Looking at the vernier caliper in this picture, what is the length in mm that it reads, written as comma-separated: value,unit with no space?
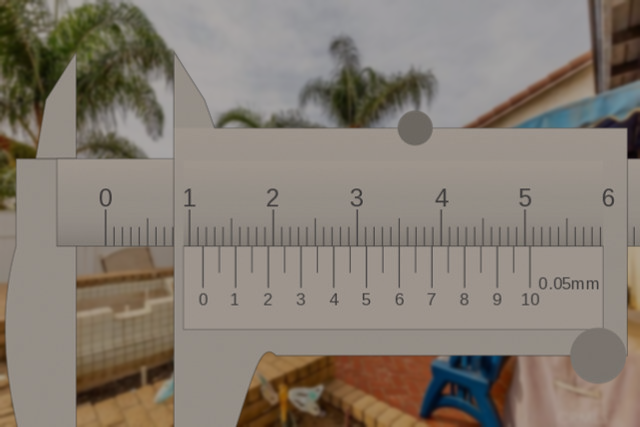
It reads 11.6,mm
